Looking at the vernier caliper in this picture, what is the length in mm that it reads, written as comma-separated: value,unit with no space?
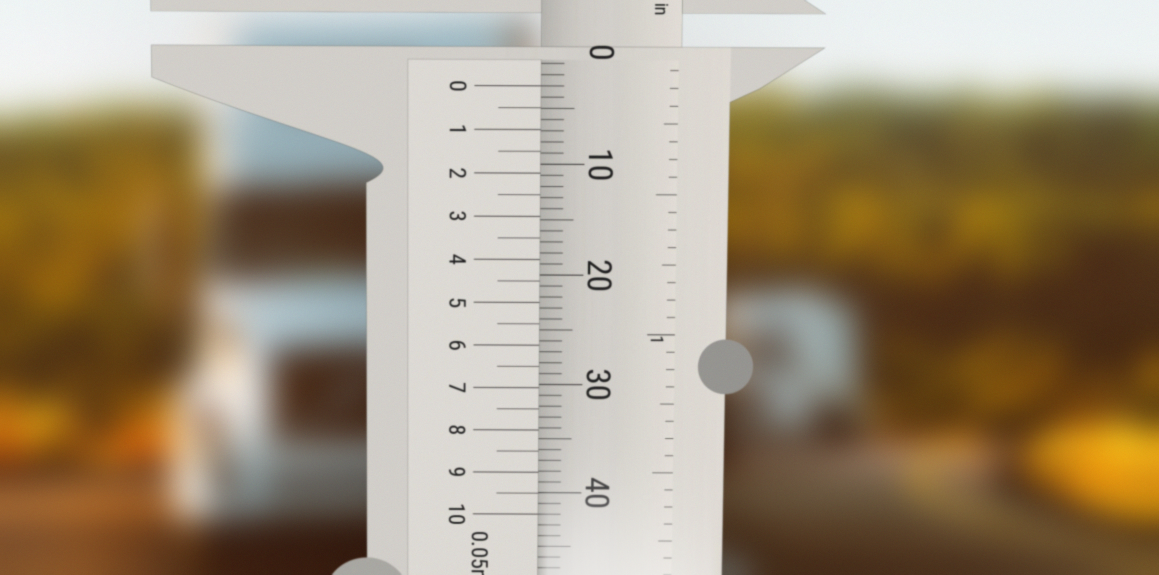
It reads 3.0,mm
